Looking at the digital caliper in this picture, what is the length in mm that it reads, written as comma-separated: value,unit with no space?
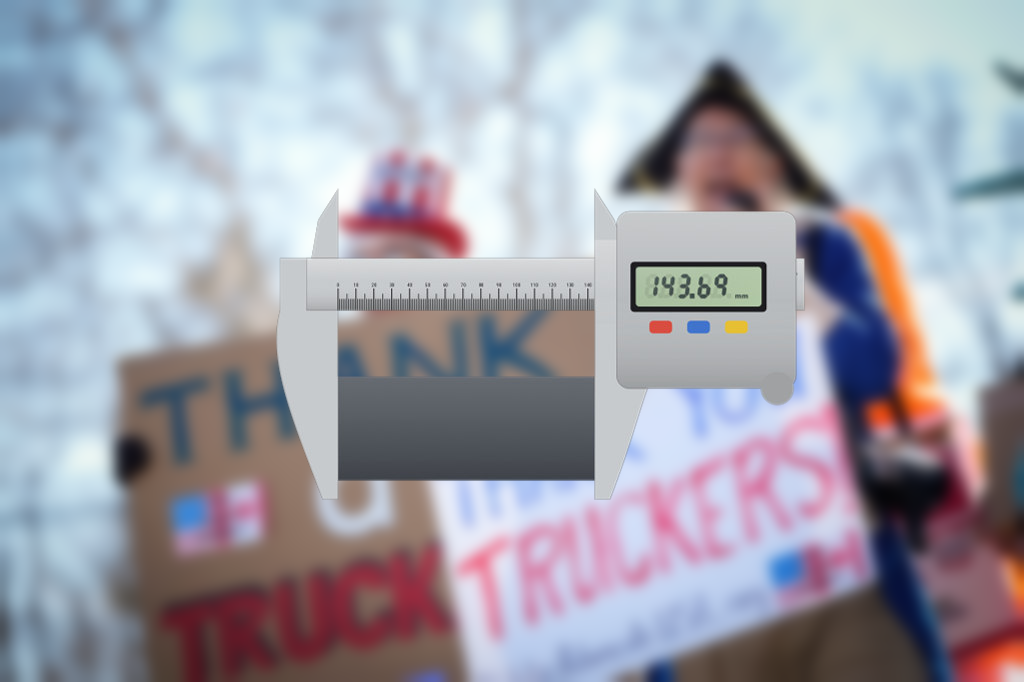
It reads 143.69,mm
